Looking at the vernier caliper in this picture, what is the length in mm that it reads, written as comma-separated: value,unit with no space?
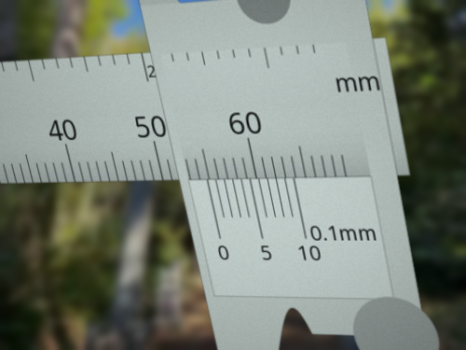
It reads 54.8,mm
